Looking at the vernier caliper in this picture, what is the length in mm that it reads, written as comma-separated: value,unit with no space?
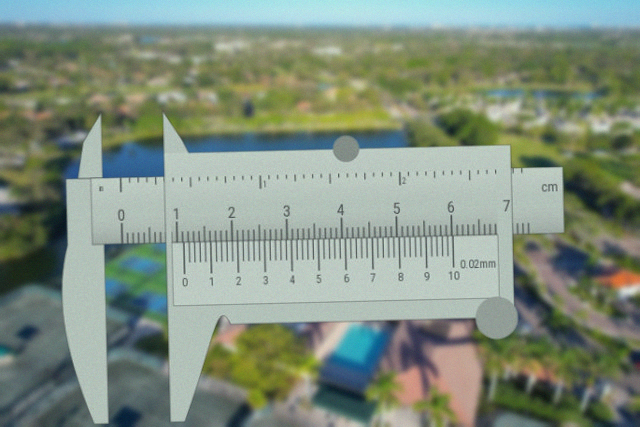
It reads 11.2,mm
